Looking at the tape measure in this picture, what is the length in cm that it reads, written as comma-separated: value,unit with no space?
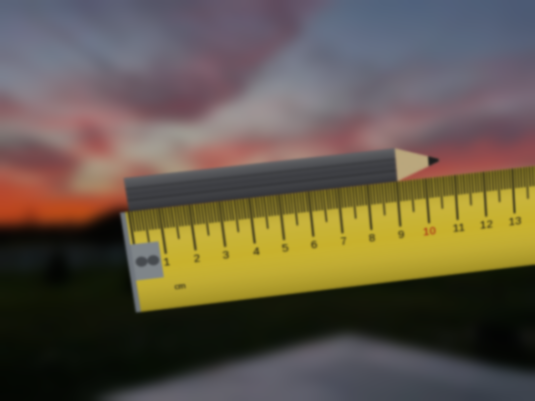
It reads 10.5,cm
